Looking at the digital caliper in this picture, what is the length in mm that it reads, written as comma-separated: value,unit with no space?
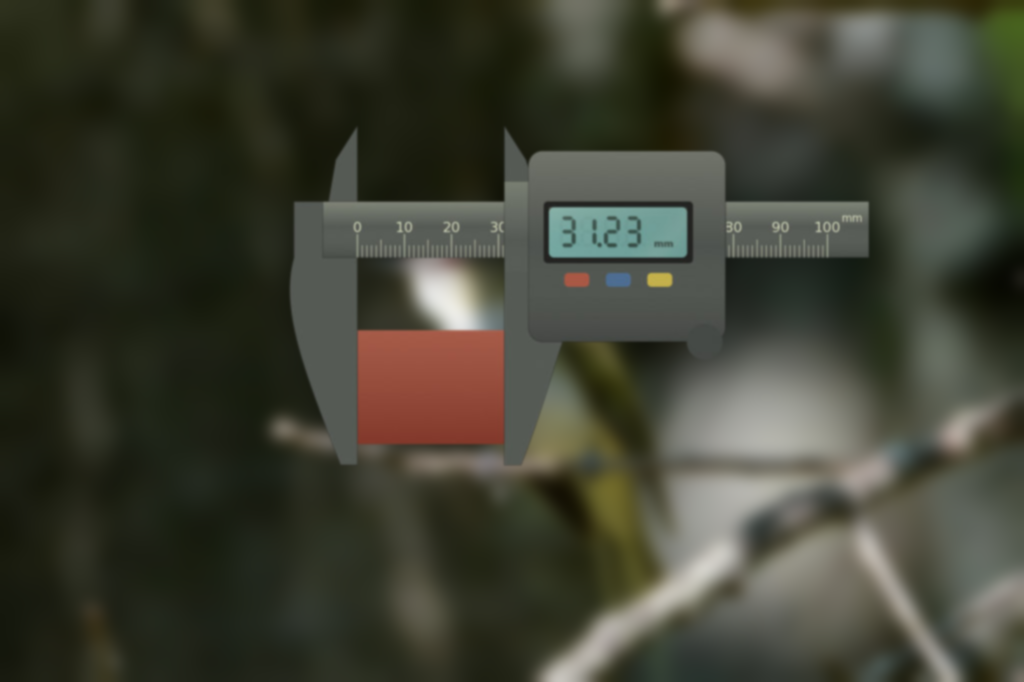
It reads 31.23,mm
